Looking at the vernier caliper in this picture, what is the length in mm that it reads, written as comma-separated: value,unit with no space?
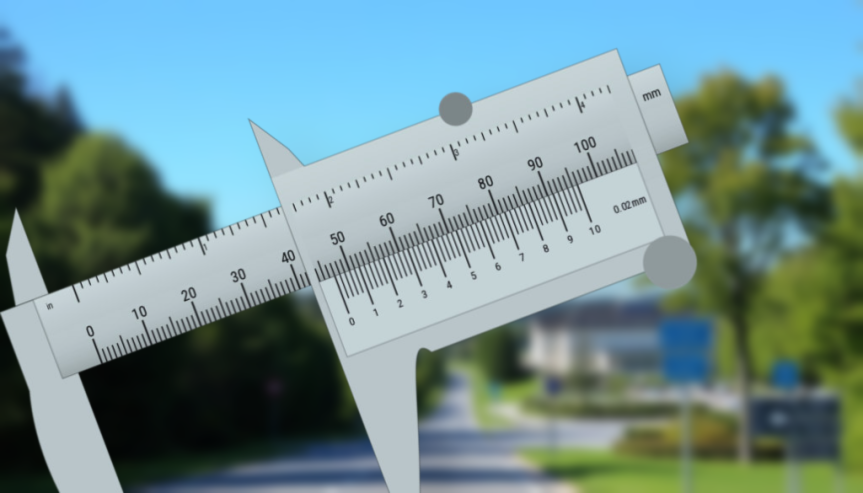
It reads 47.0,mm
